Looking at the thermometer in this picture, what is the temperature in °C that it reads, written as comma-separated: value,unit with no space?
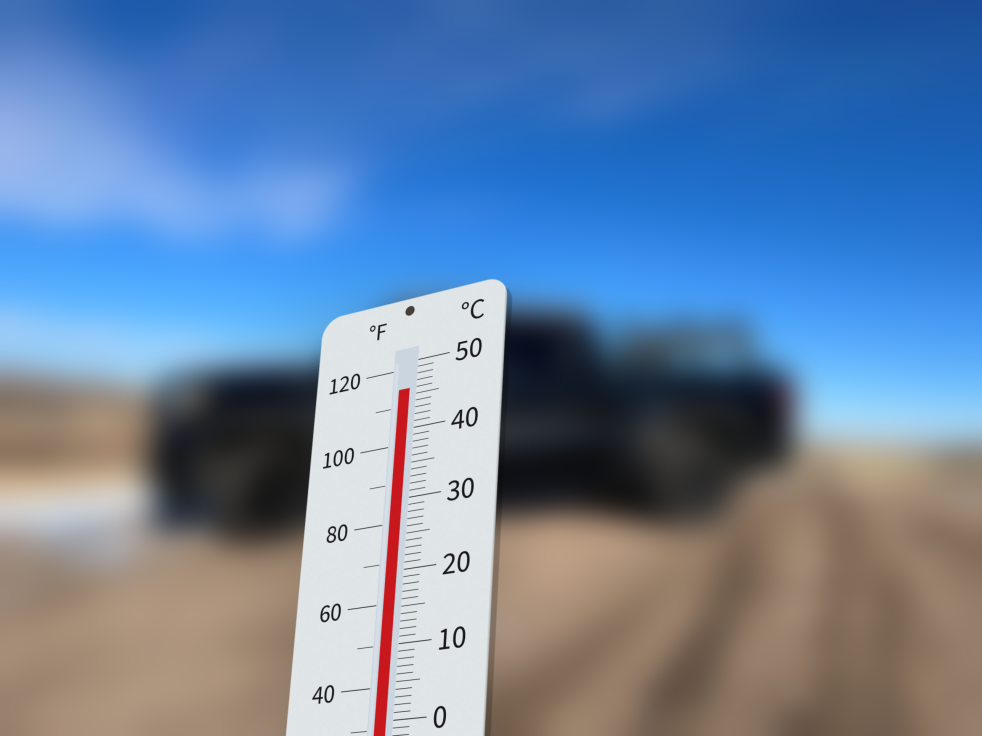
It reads 46,°C
